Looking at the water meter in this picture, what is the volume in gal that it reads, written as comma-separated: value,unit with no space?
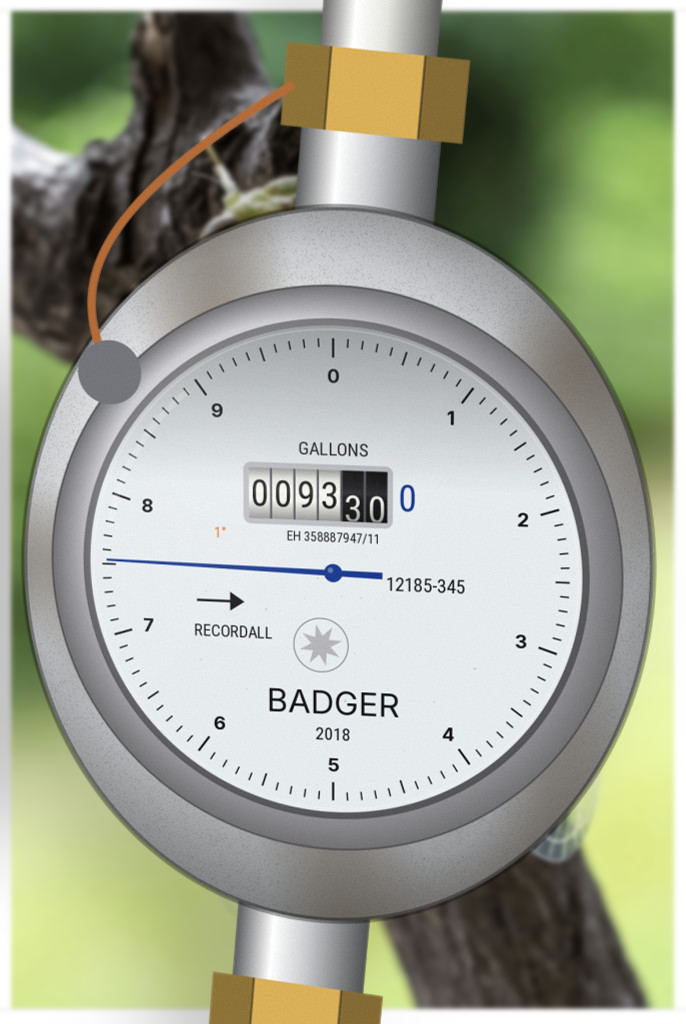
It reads 93297.5,gal
